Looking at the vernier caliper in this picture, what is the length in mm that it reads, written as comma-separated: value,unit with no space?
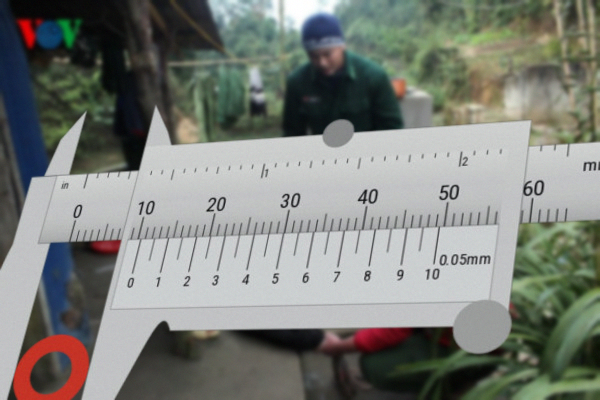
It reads 10.4,mm
